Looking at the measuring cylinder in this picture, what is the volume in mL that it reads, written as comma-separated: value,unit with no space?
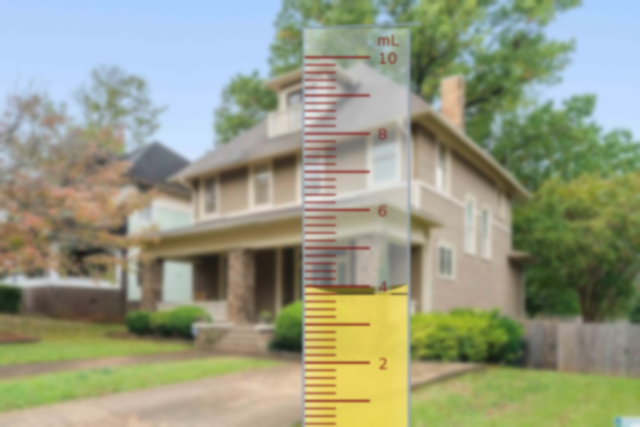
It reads 3.8,mL
